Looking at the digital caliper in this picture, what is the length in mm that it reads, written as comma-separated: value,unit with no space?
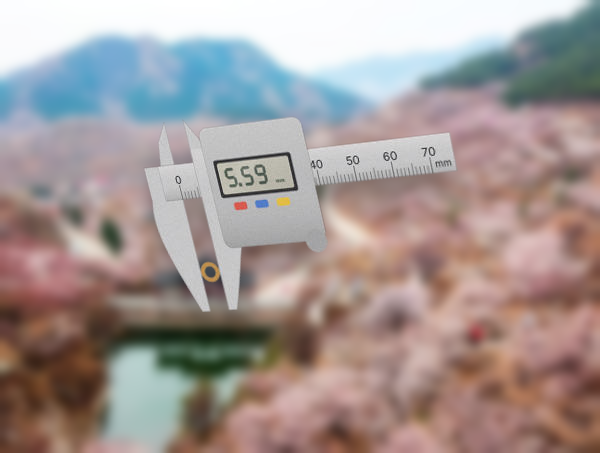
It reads 5.59,mm
